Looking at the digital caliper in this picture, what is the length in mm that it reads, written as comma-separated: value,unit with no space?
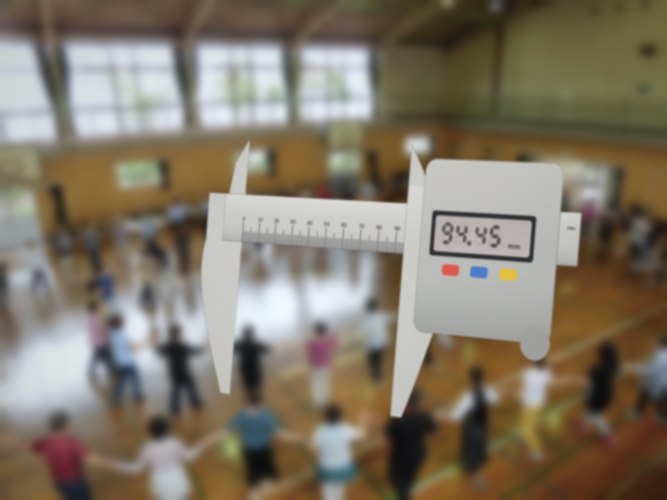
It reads 94.45,mm
